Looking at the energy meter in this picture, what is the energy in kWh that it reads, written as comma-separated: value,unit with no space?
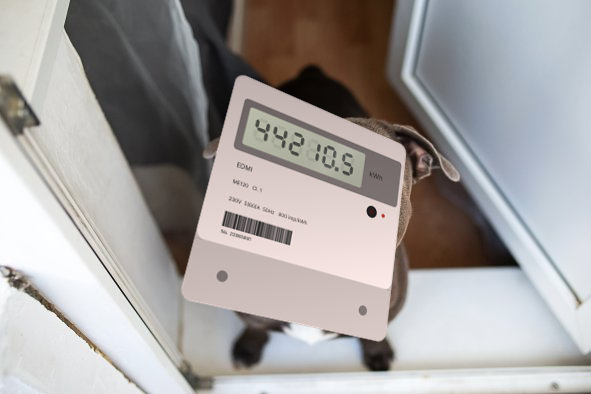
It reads 44210.5,kWh
